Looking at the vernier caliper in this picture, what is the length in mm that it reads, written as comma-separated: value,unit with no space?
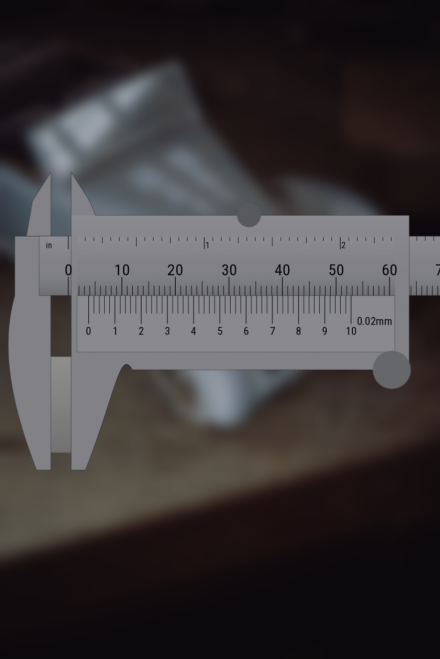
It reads 3.8,mm
